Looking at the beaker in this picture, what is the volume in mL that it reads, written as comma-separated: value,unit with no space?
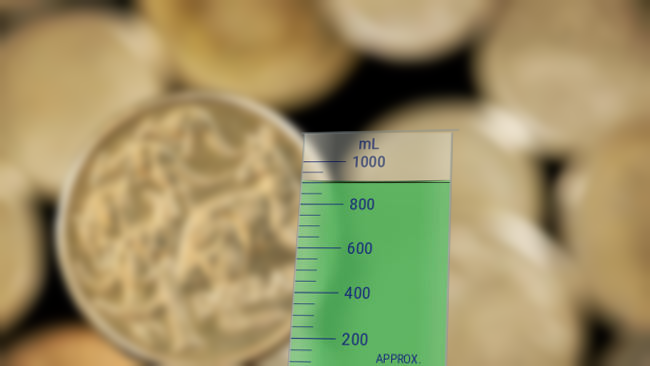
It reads 900,mL
